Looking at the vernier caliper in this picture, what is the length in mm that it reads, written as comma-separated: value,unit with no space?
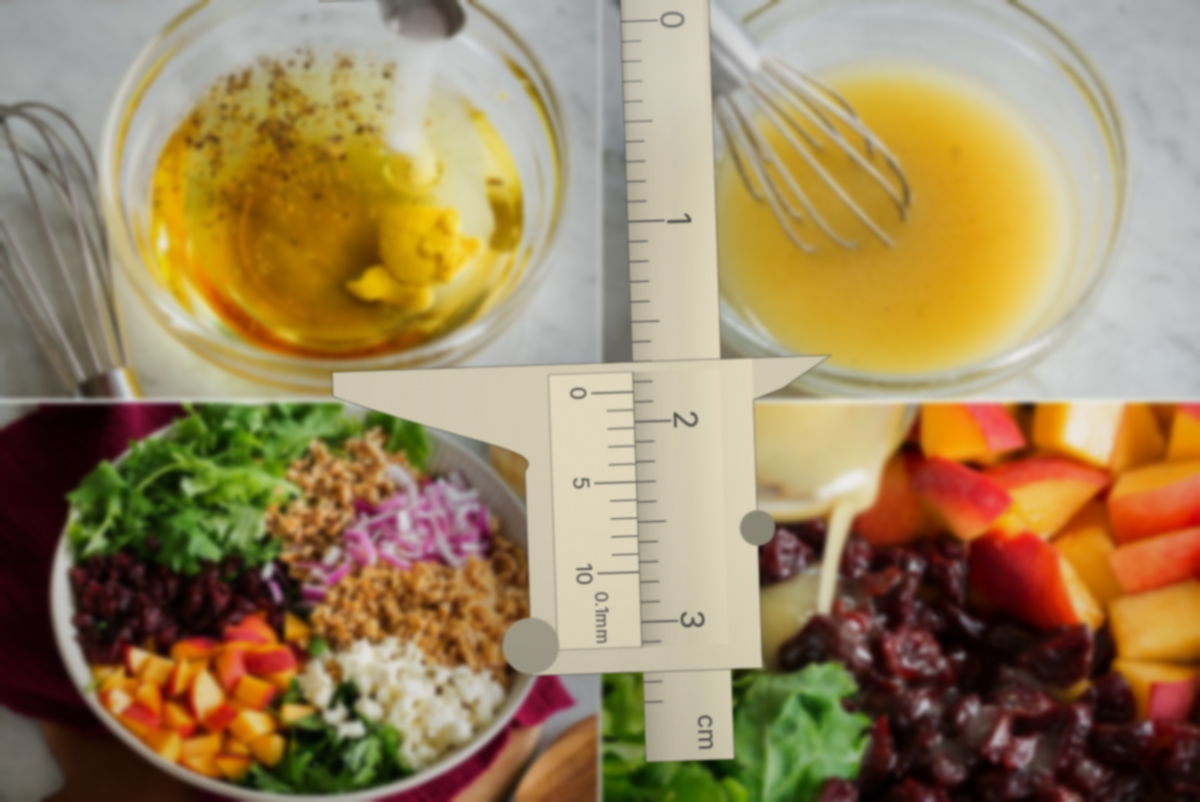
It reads 18.5,mm
